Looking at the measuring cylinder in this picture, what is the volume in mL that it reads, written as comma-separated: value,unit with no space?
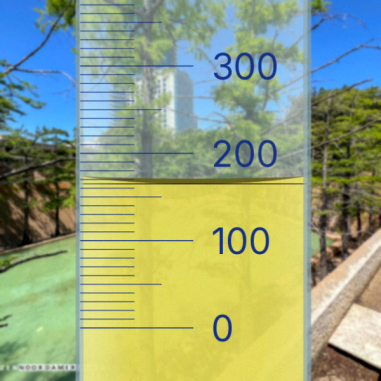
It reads 165,mL
